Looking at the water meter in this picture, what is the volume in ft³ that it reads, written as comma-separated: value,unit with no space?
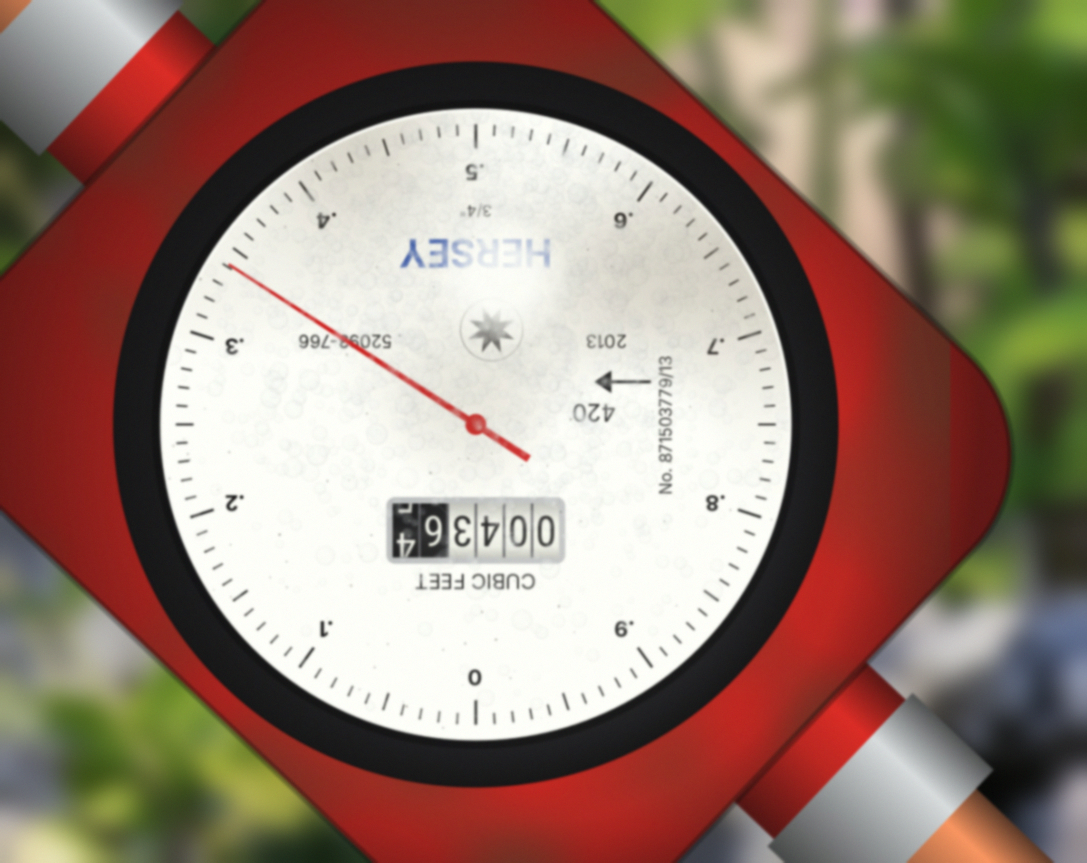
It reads 4364.34,ft³
